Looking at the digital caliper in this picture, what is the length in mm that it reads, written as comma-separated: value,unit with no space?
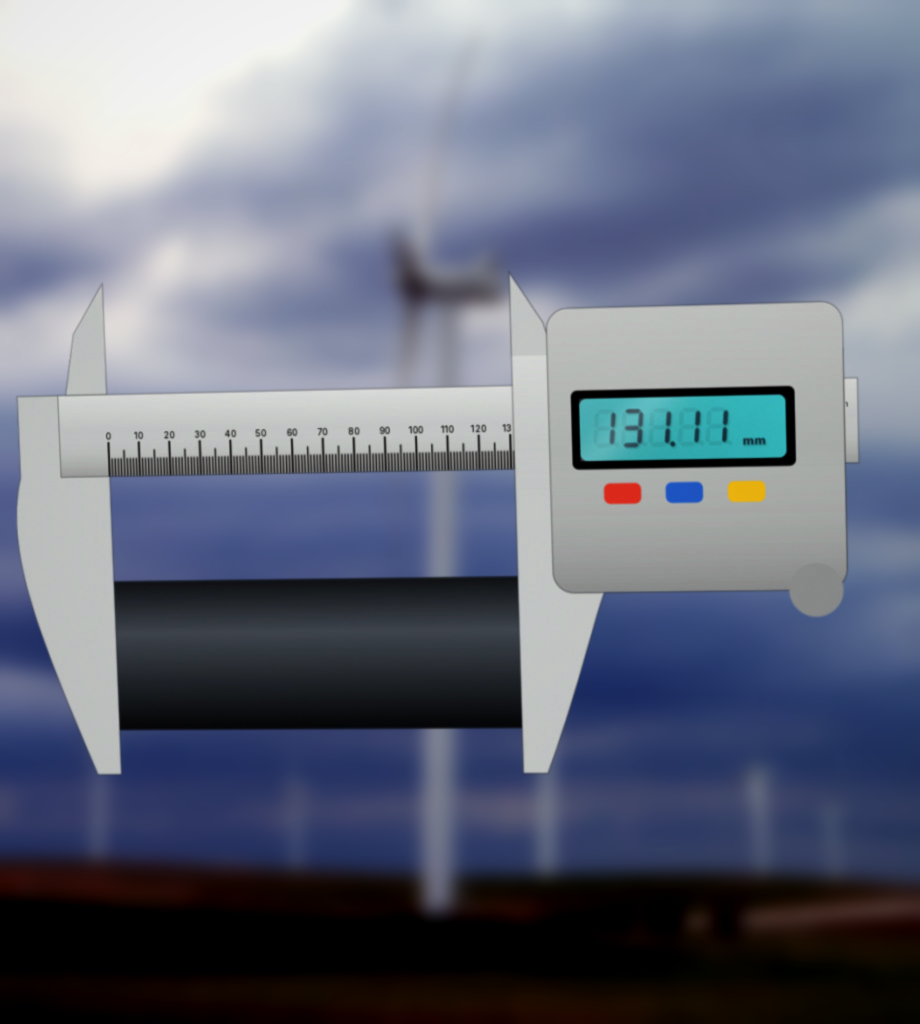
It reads 131.11,mm
